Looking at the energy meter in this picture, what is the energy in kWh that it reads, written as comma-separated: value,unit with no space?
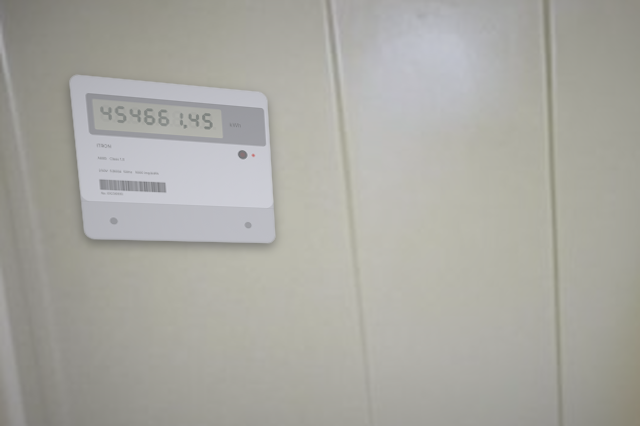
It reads 454661.45,kWh
